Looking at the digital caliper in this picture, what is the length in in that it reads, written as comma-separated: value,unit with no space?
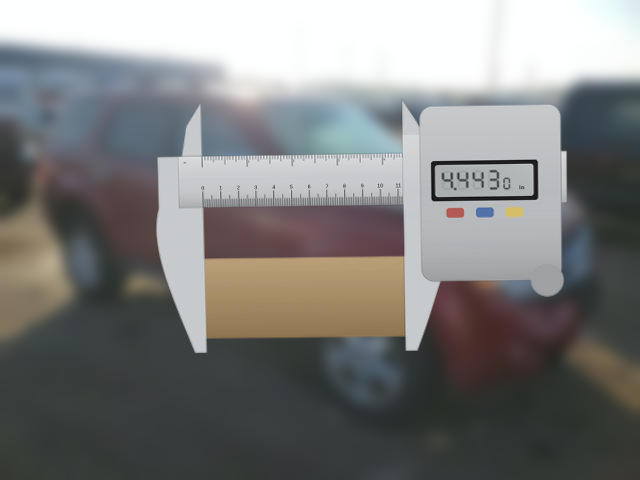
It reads 4.4430,in
